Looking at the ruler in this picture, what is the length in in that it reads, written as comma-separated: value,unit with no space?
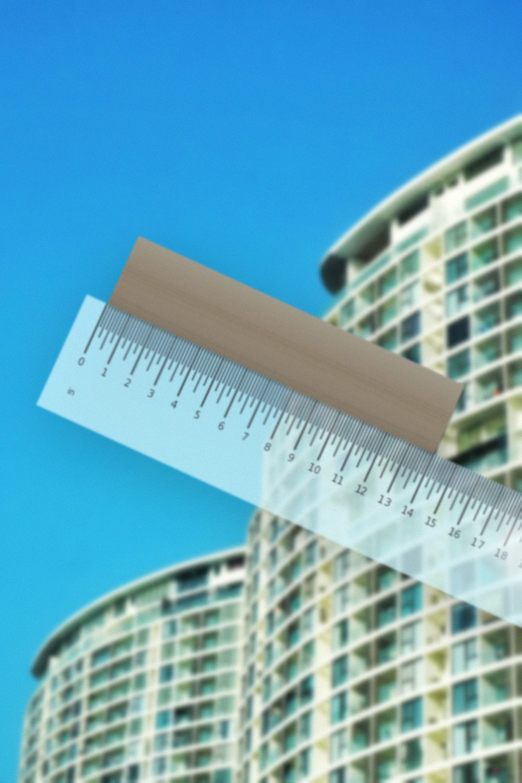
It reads 14,in
